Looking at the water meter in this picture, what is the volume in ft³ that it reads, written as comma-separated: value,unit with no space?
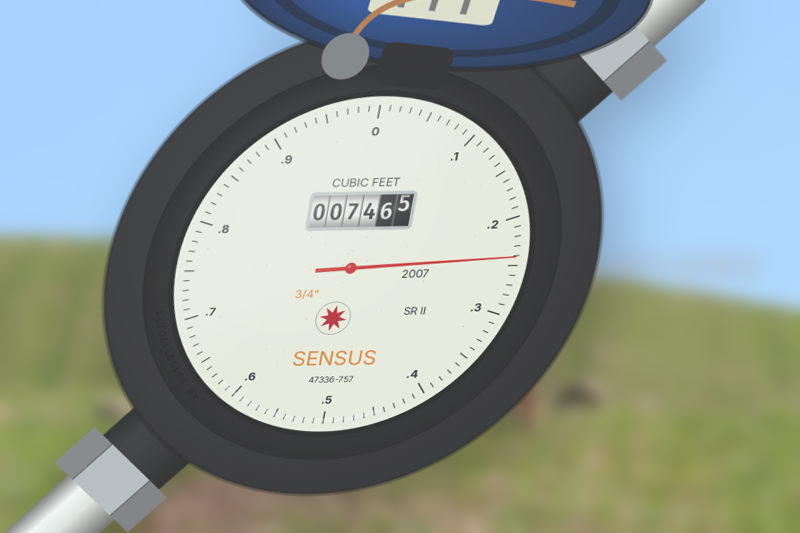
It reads 7465.24,ft³
